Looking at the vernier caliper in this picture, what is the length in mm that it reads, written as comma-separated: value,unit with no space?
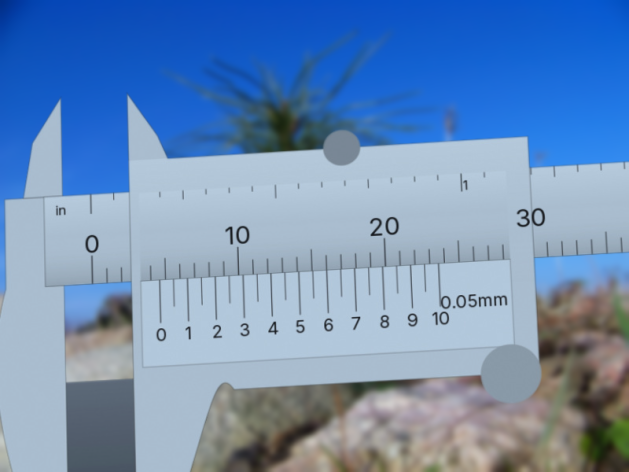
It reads 4.6,mm
